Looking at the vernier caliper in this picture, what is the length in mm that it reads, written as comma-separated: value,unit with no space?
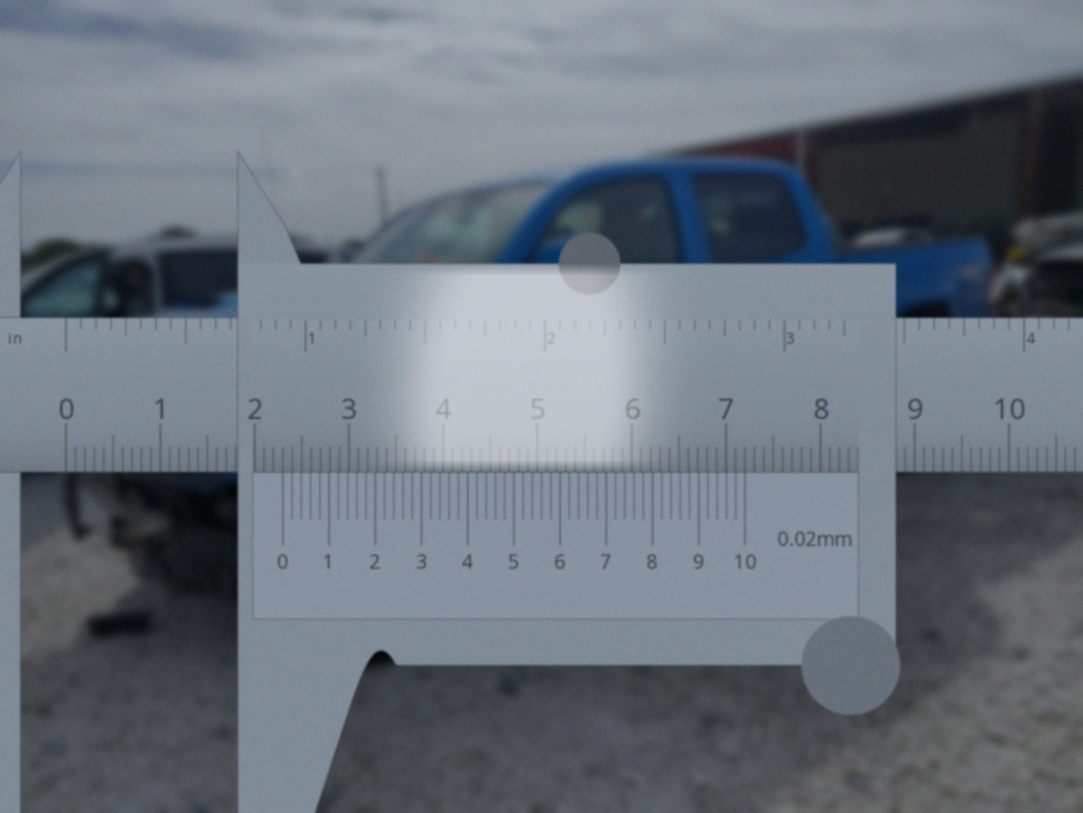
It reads 23.0,mm
